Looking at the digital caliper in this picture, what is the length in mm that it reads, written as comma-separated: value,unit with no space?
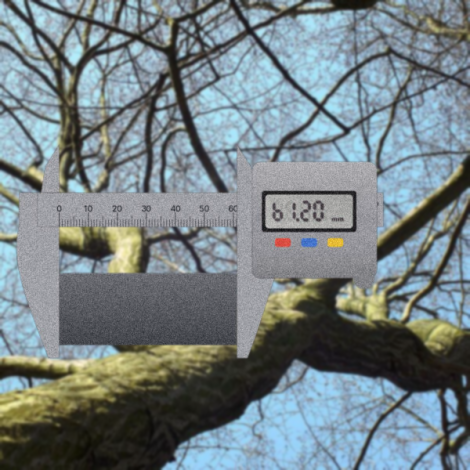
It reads 61.20,mm
